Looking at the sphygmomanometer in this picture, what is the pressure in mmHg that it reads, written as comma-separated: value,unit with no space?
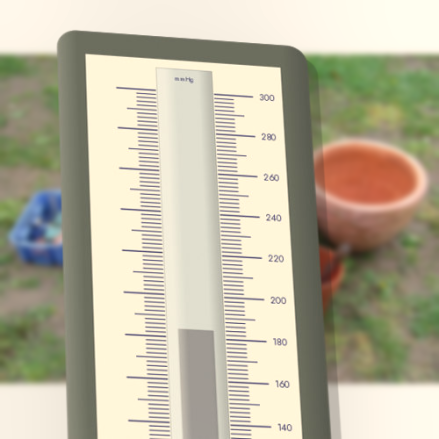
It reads 184,mmHg
